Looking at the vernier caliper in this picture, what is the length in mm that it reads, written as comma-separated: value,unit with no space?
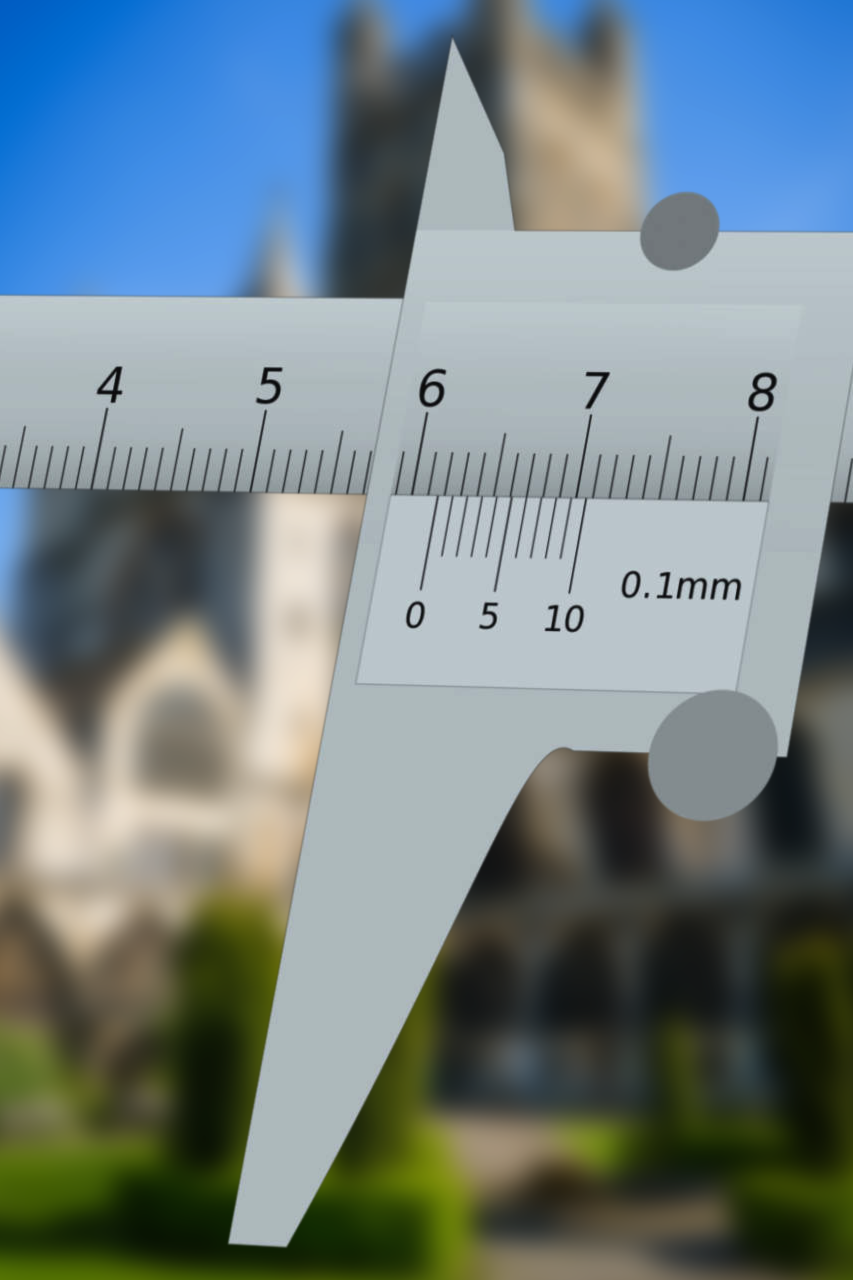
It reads 61.6,mm
